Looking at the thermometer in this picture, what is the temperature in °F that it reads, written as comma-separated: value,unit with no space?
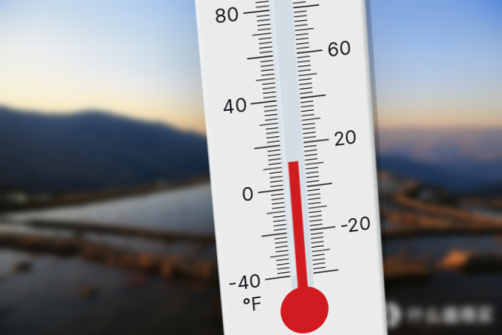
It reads 12,°F
